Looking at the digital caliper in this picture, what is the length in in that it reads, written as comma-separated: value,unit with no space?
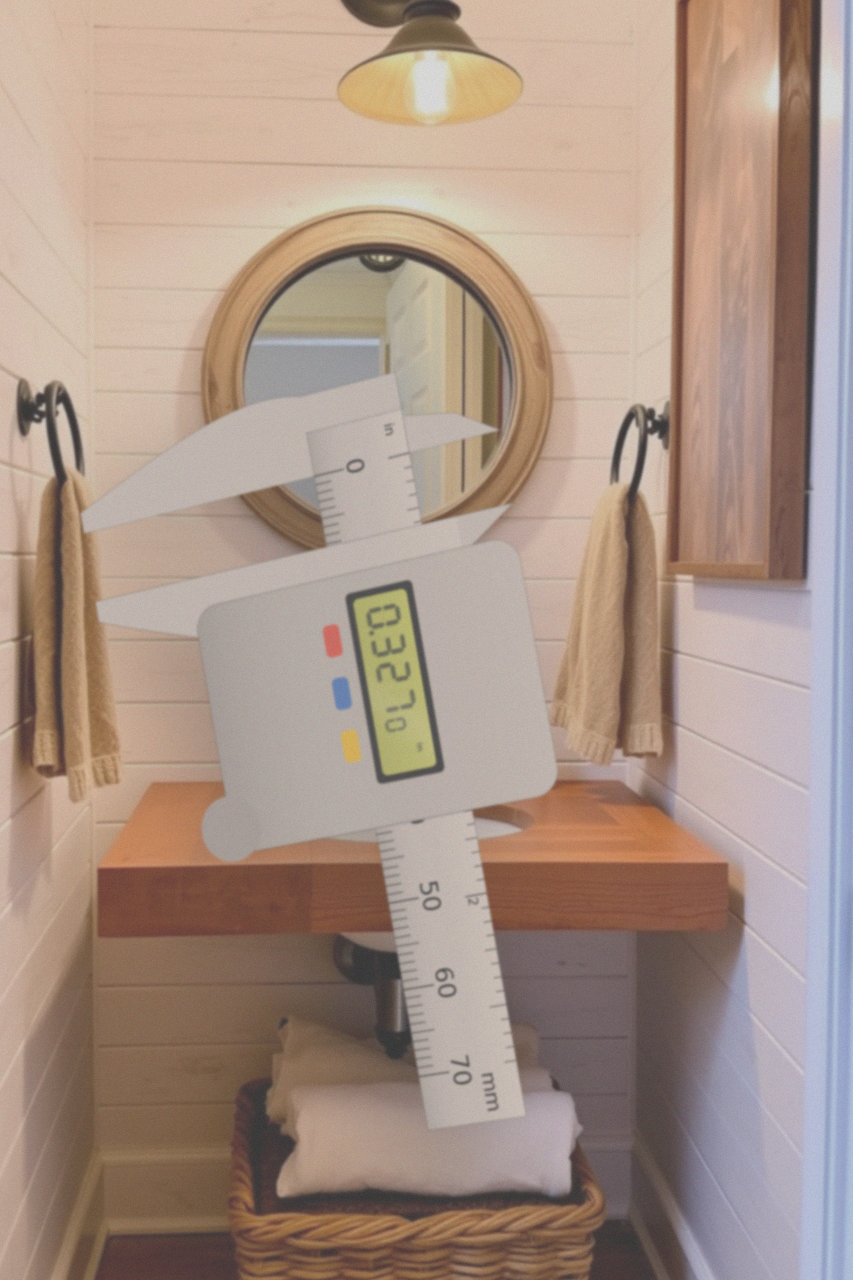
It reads 0.3270,in
